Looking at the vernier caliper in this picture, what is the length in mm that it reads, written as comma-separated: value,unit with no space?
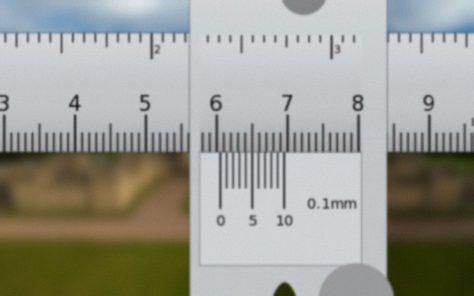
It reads 60.5,mm
